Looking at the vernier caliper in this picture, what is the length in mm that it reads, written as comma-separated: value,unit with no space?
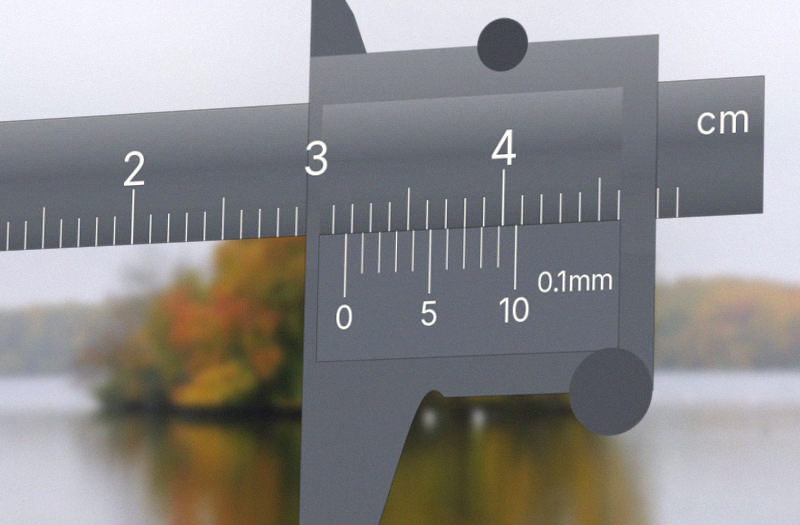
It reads 31.7,mm
